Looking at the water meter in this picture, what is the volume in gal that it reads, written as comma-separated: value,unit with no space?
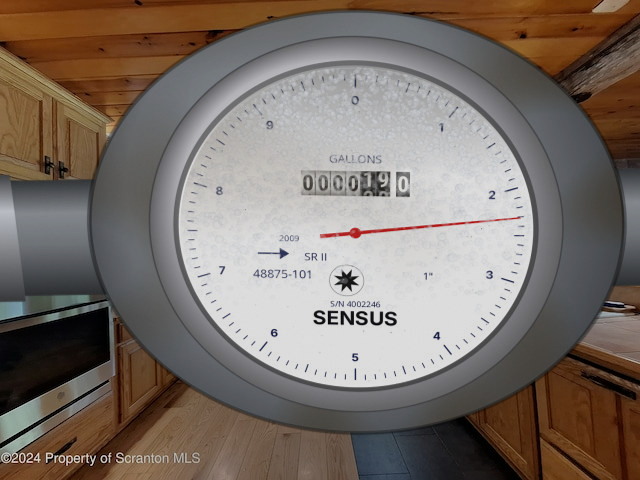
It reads 192.3,gal
